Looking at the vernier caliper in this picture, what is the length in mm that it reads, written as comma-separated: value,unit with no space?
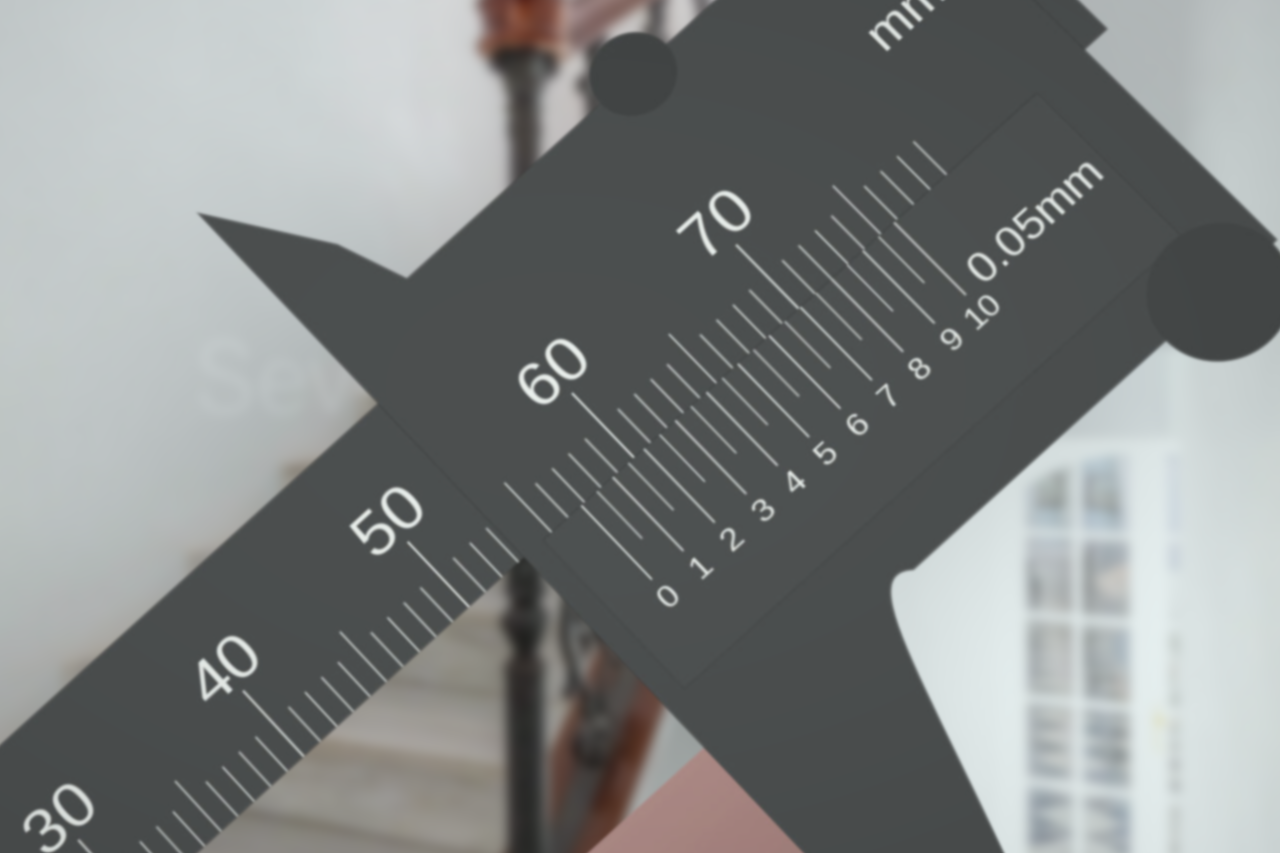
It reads 56.8,mm
